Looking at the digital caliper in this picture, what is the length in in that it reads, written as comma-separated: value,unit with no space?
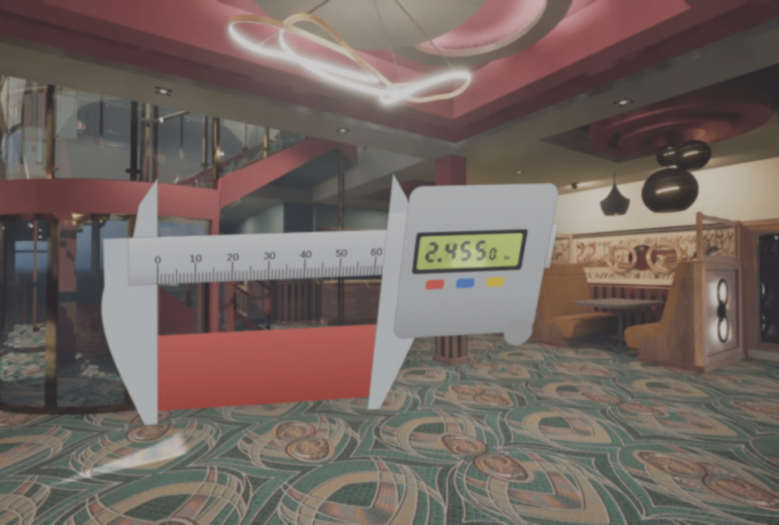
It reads 2.4550,in
